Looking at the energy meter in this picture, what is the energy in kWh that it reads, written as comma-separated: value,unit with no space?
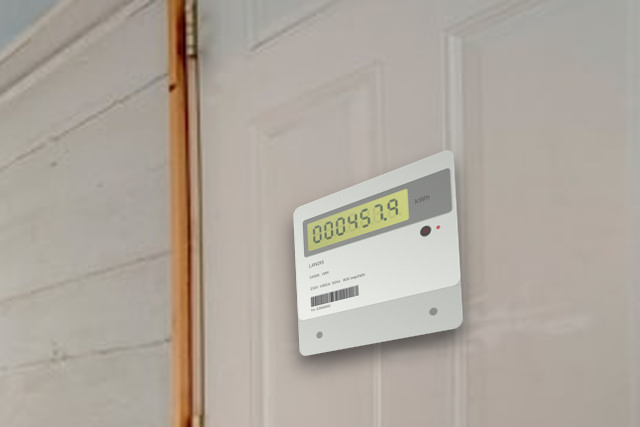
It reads 457.9,kWh
